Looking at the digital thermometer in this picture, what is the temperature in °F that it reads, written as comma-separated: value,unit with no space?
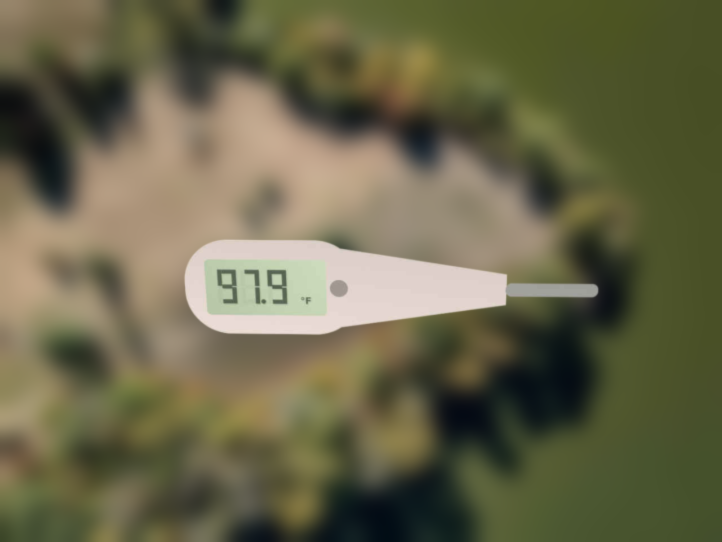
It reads 97.9,°F
